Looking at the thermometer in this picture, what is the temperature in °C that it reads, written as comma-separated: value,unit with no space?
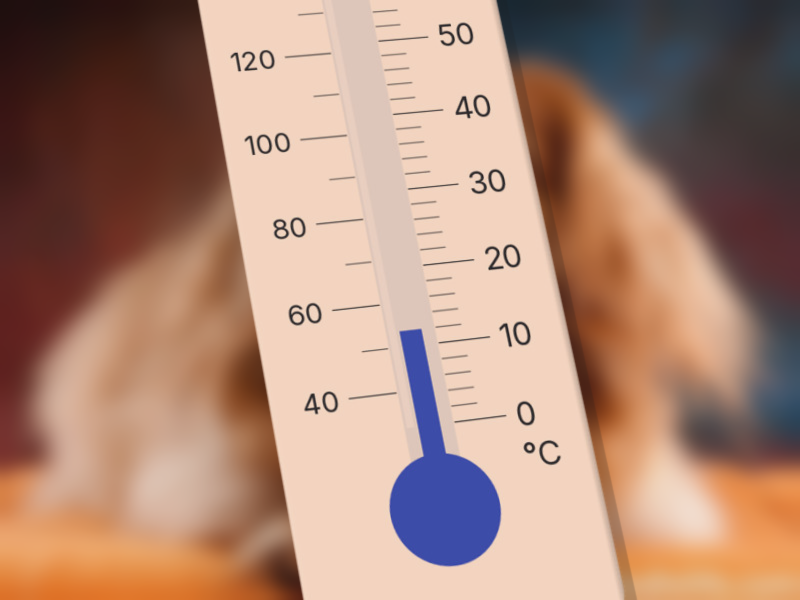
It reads 12,°C
